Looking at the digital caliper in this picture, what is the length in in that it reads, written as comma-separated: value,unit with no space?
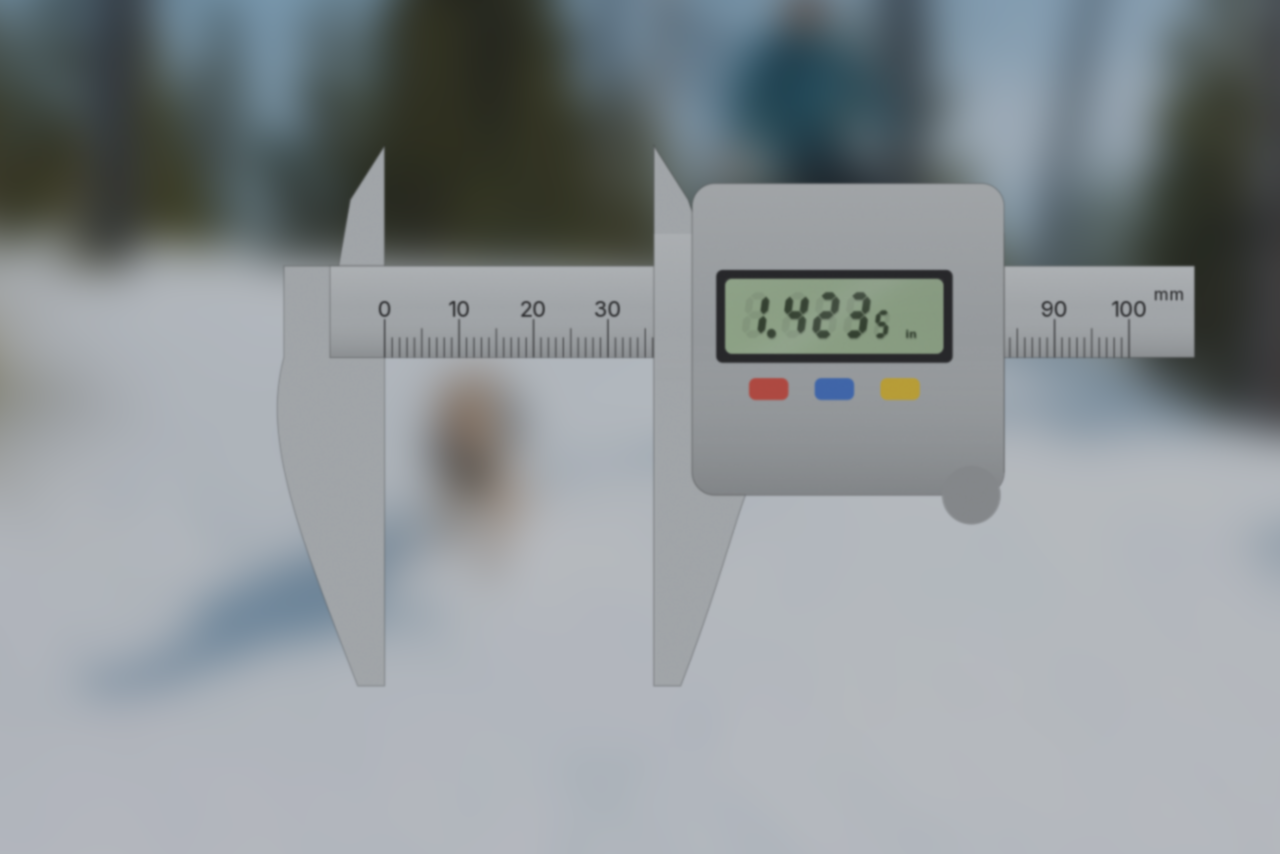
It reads 1.4235,in
